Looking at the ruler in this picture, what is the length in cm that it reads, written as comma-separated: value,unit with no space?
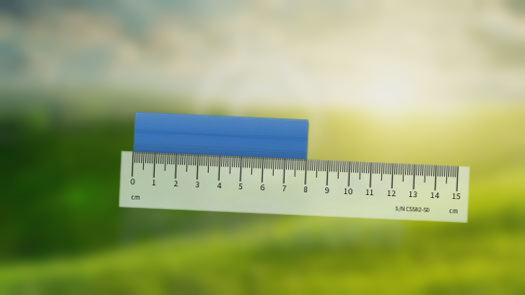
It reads 8,cm
